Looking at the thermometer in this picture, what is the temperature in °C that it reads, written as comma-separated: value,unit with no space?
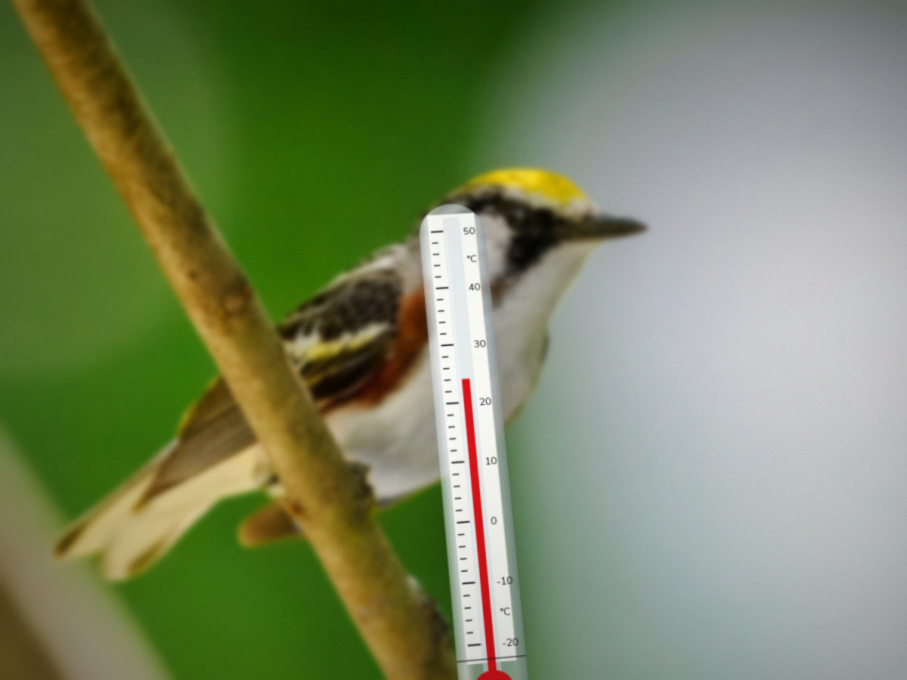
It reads 24,°C
